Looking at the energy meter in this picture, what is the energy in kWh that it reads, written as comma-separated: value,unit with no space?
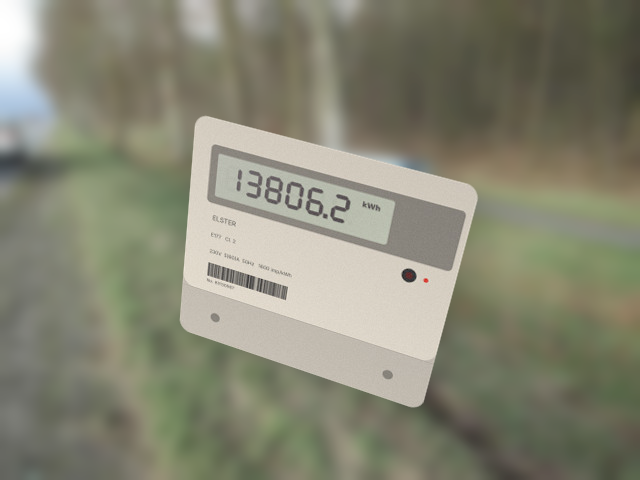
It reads 13806.2,kWh
